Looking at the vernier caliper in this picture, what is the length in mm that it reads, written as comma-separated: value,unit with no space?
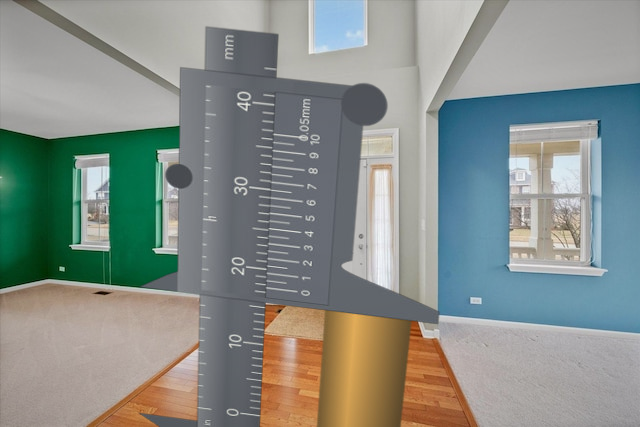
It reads 17.6,mm
